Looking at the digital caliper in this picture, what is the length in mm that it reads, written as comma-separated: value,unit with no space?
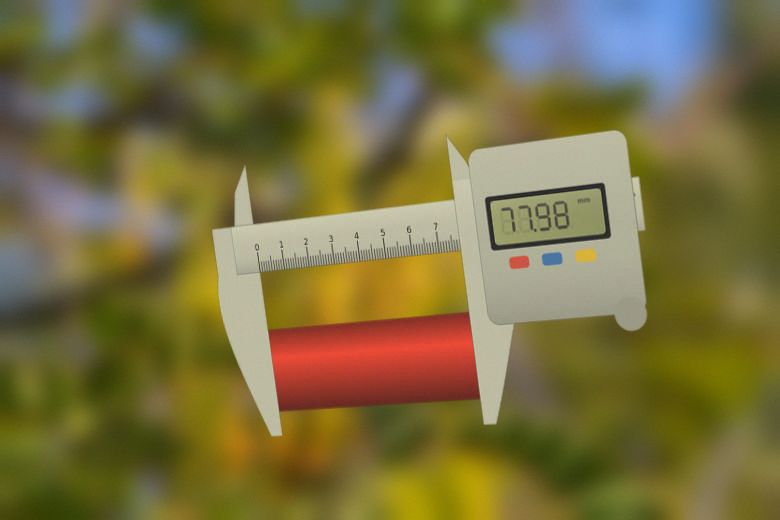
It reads 77.98,mm
